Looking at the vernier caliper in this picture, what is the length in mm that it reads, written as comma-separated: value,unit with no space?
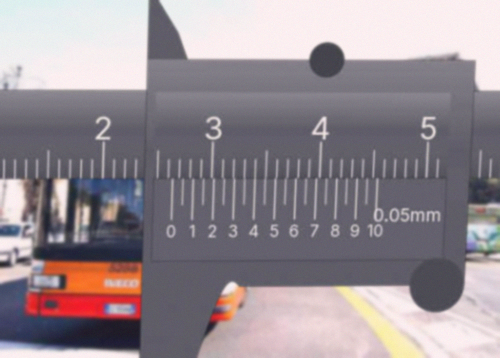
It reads 26.4,mm
